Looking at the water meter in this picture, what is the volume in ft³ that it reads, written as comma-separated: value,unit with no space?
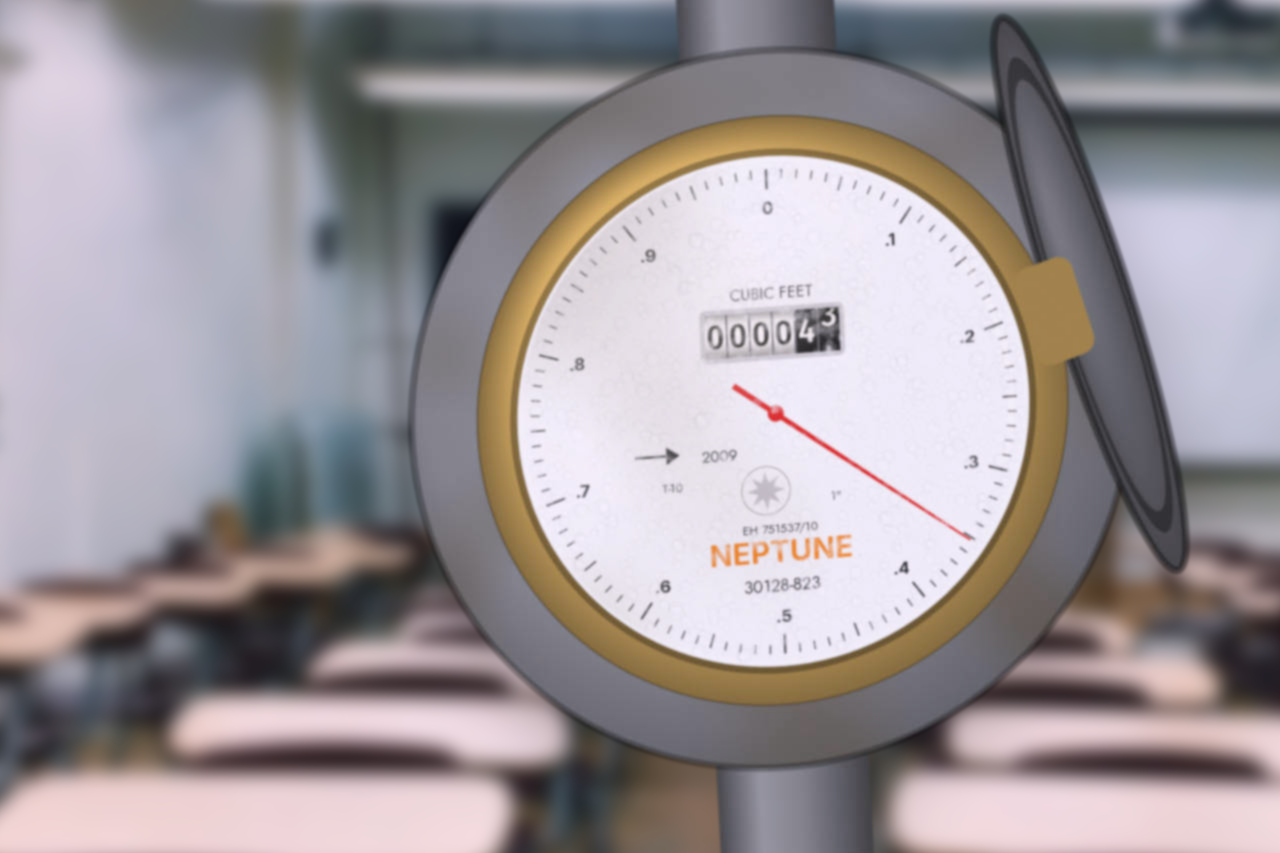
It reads 43.35,ft³
